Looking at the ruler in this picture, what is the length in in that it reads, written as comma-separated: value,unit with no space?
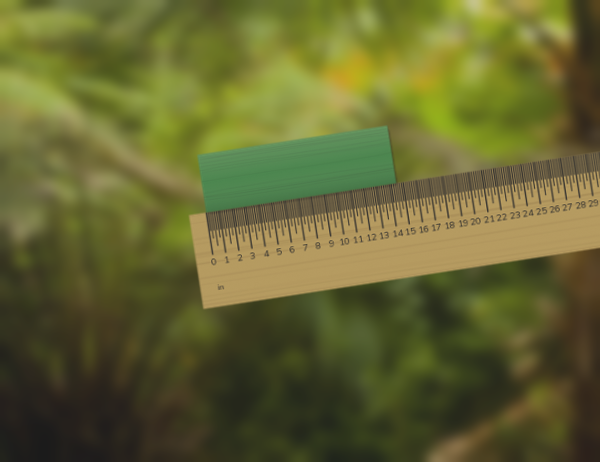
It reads 14.5,in
